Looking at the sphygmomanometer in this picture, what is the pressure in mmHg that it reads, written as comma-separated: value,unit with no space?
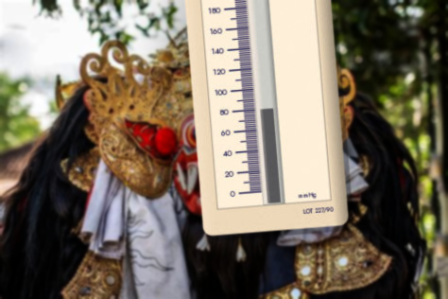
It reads 80,mmHg
